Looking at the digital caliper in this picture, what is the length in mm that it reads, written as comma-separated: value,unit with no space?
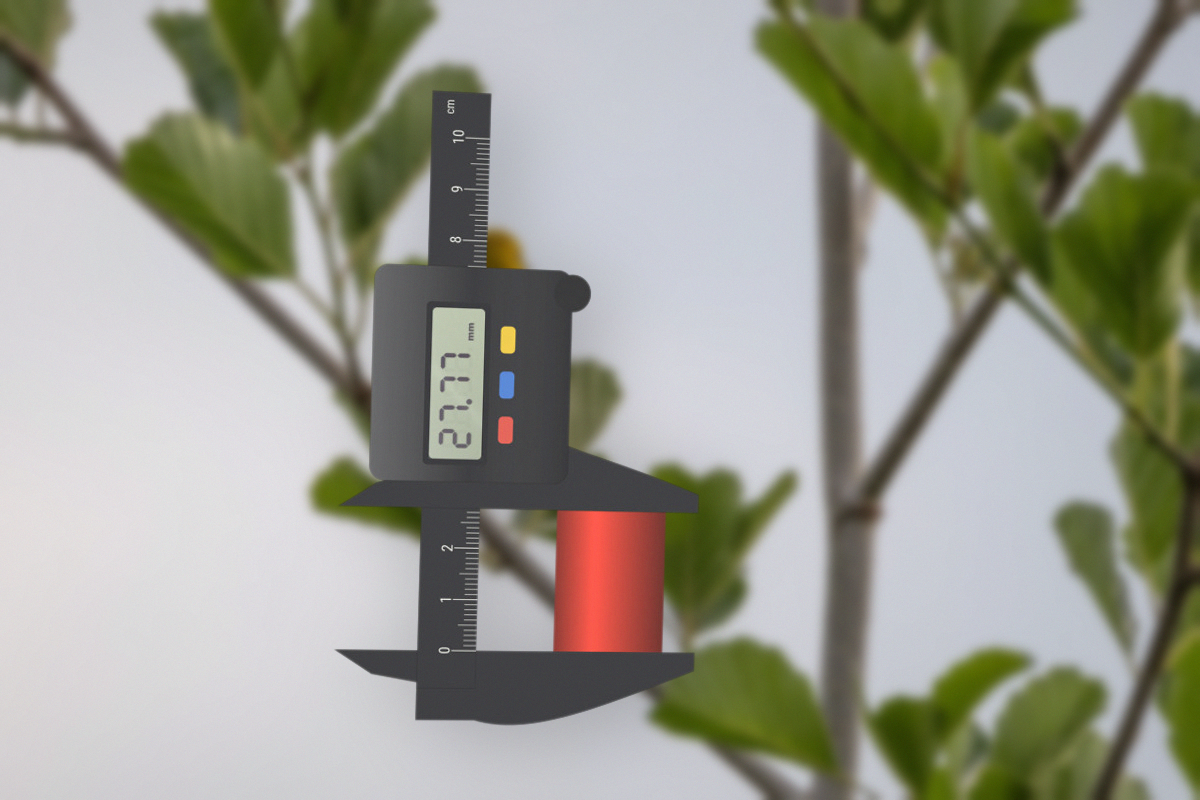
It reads 27.77,mm
